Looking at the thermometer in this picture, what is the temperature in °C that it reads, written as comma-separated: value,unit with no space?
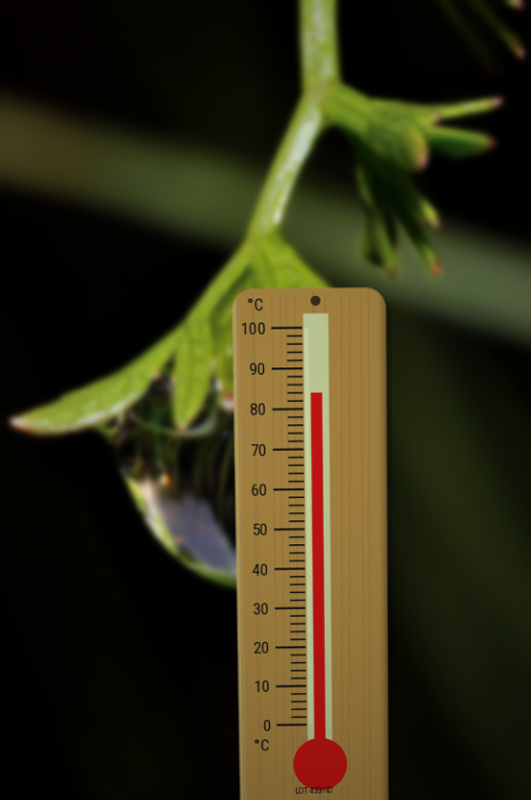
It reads 84,°C
